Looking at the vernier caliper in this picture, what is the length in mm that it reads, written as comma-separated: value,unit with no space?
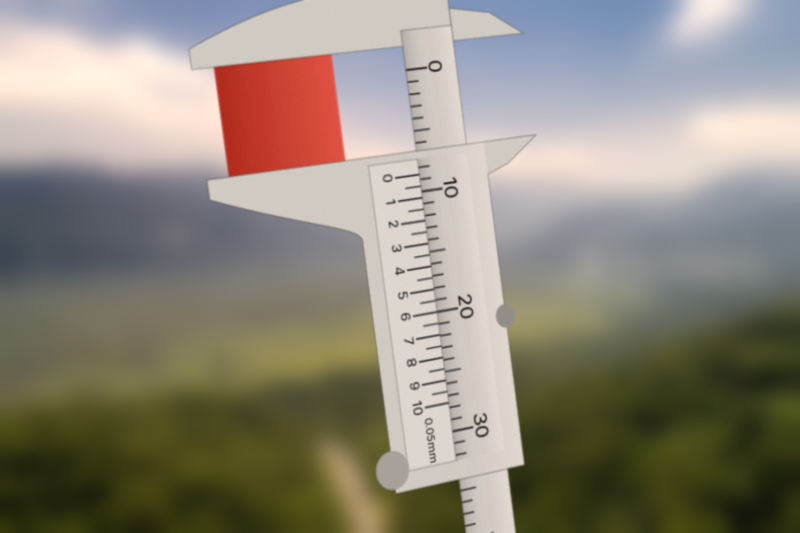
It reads 8.6,mm
